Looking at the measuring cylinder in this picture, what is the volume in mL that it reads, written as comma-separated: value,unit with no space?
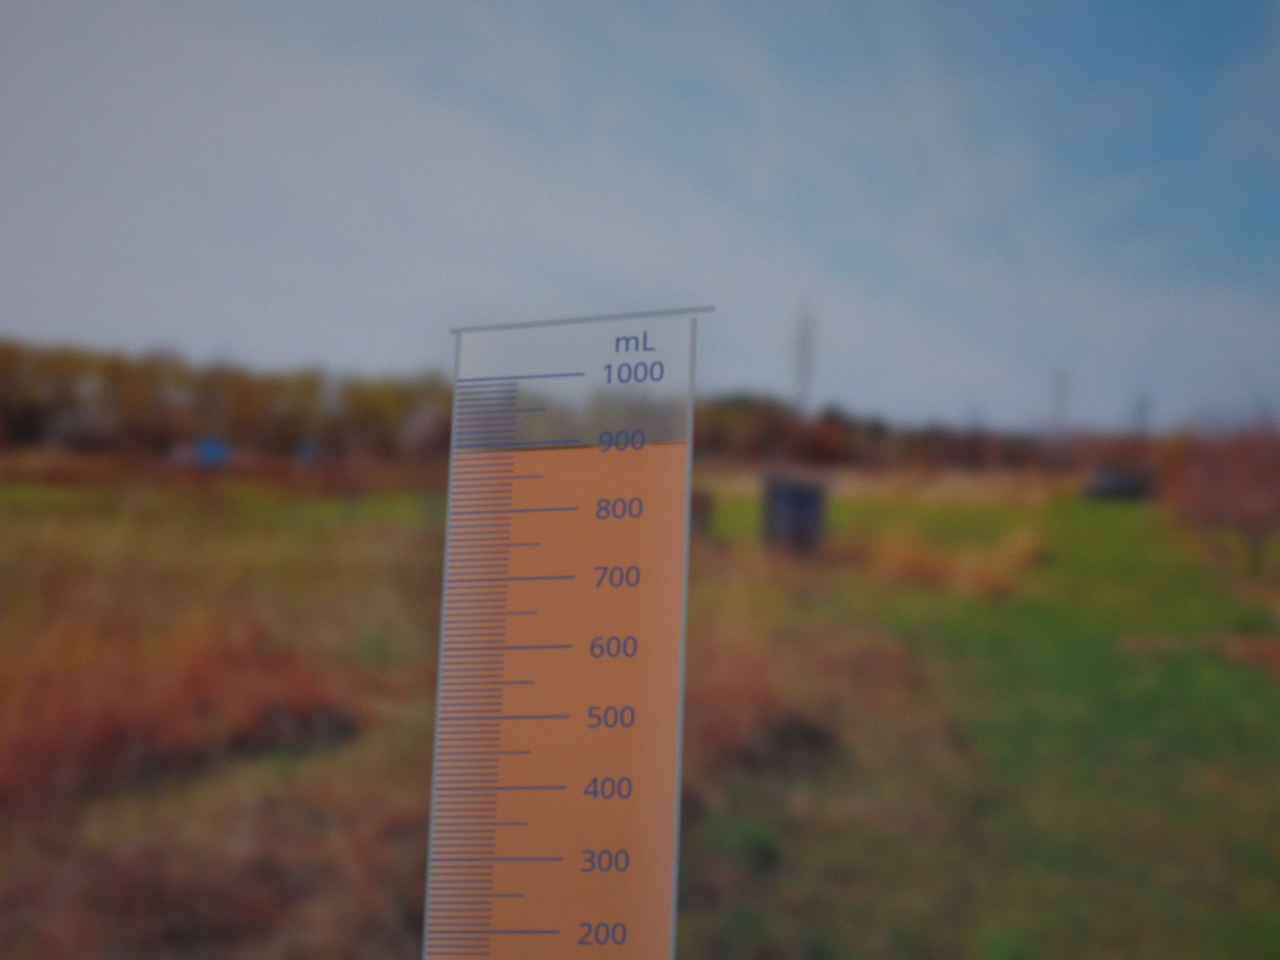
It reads 890,mL
